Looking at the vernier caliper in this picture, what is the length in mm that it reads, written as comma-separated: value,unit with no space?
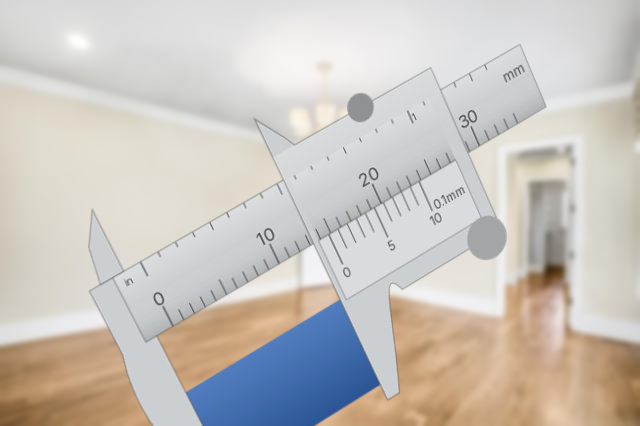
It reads 14.8,mm
